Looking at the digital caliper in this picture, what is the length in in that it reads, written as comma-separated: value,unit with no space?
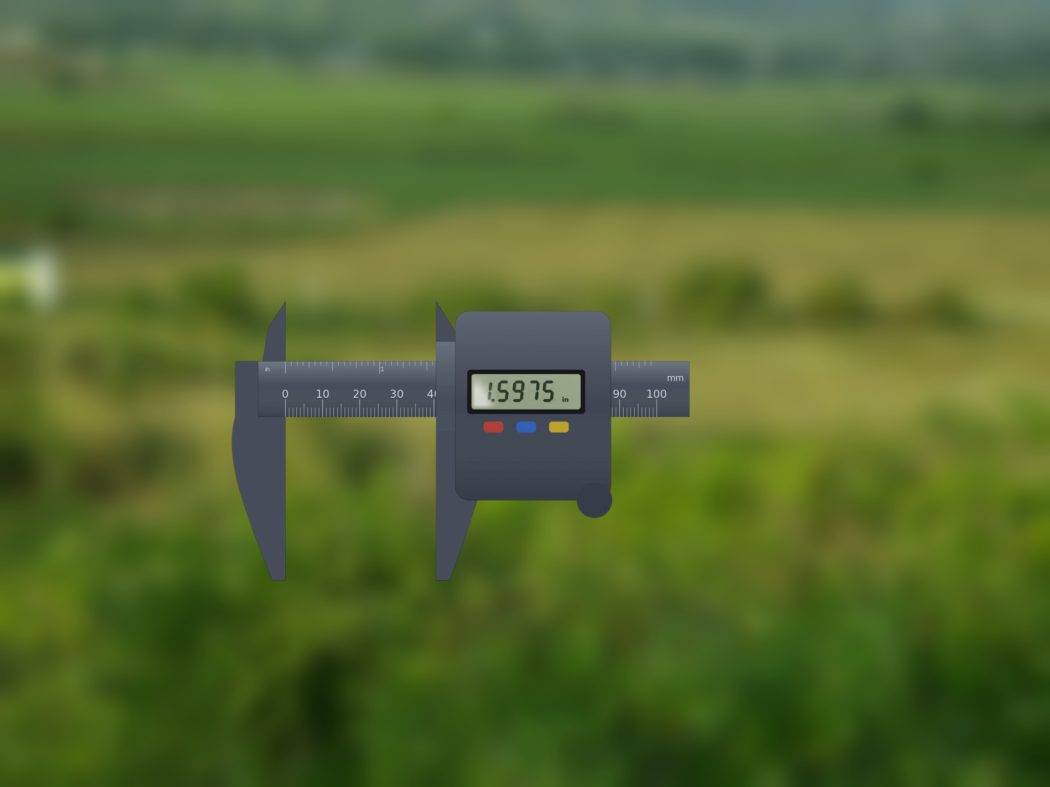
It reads 1.5975,in
